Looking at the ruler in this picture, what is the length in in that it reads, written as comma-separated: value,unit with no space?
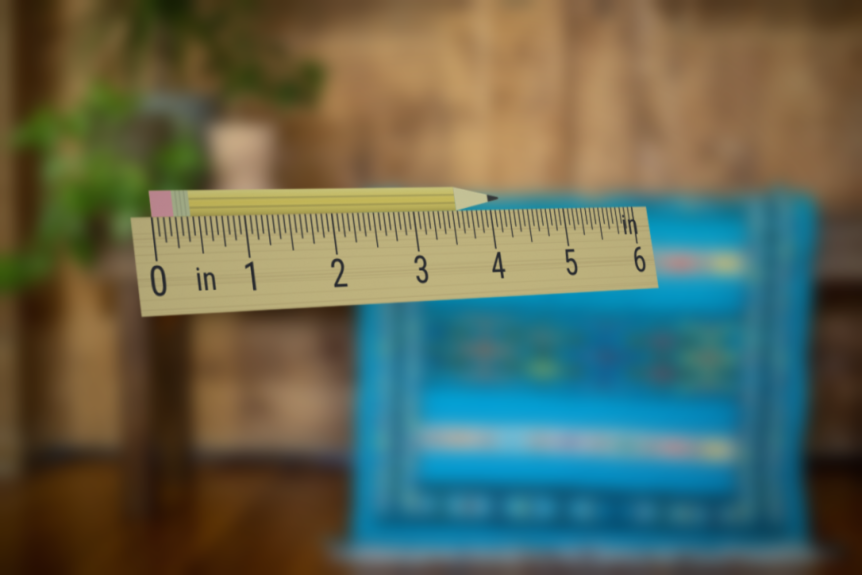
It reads 4.125,in
